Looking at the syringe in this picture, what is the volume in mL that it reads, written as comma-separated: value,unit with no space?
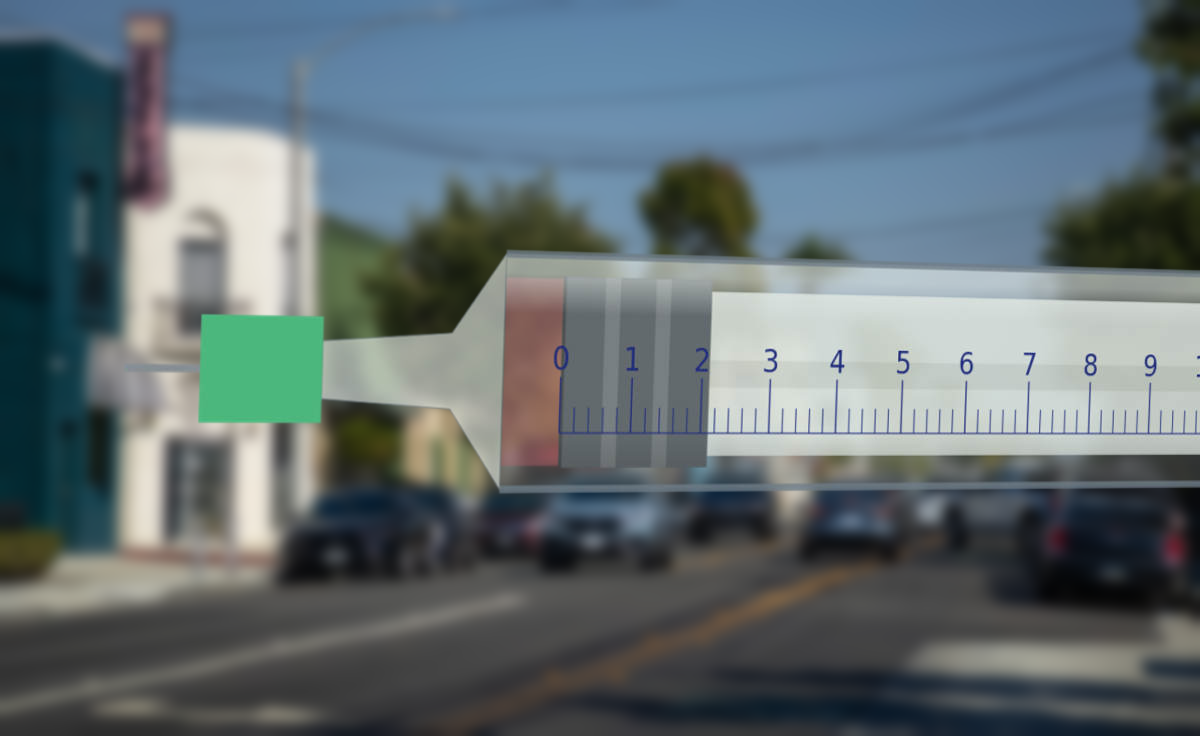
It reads 0,mL
